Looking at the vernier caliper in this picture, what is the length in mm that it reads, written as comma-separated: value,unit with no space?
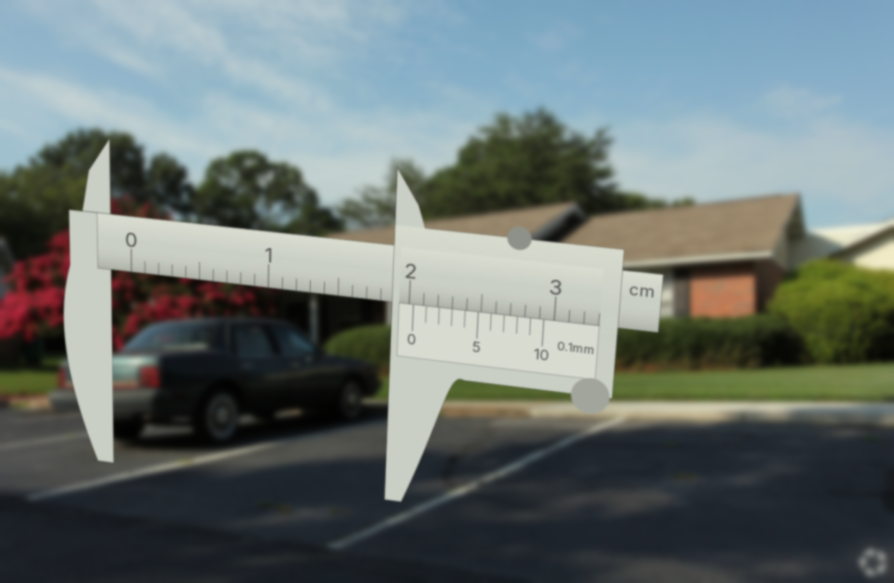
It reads 20.3,mm
